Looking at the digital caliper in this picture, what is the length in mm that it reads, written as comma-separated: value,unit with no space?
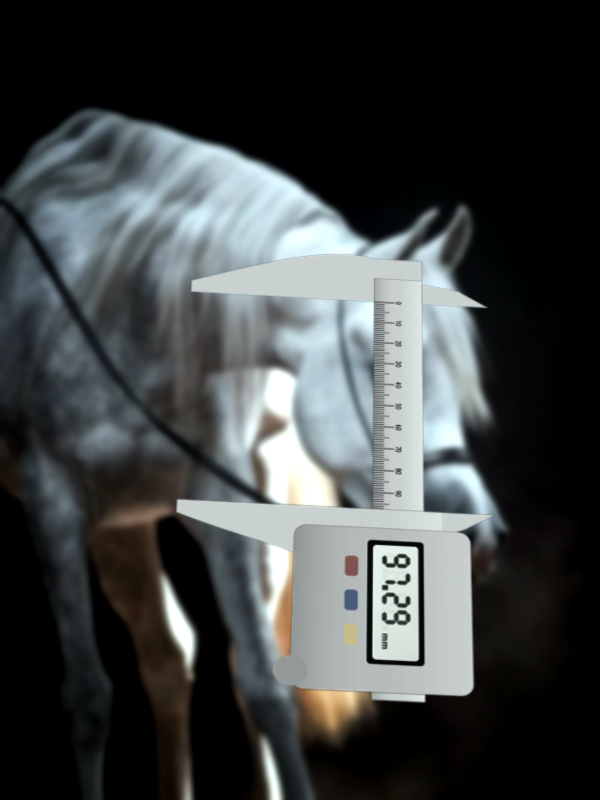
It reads 97.29,mm
